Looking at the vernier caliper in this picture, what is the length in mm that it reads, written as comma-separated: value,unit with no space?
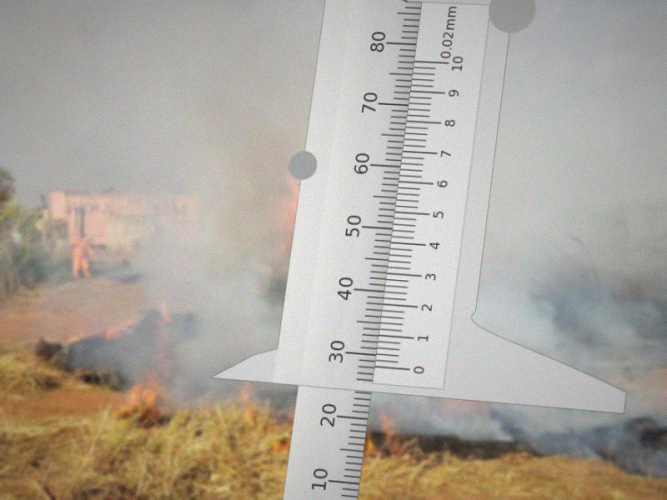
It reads 28.2,mm
